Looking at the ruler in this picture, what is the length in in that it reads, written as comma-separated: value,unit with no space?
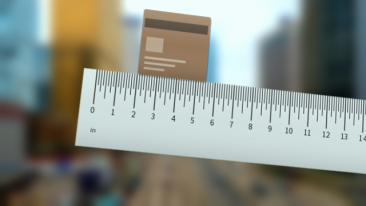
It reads 3.5,in
